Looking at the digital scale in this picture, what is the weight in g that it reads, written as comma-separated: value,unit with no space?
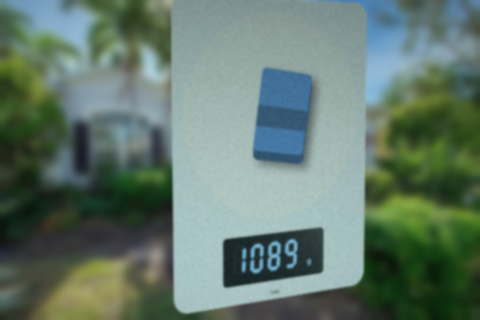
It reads 1089,g
